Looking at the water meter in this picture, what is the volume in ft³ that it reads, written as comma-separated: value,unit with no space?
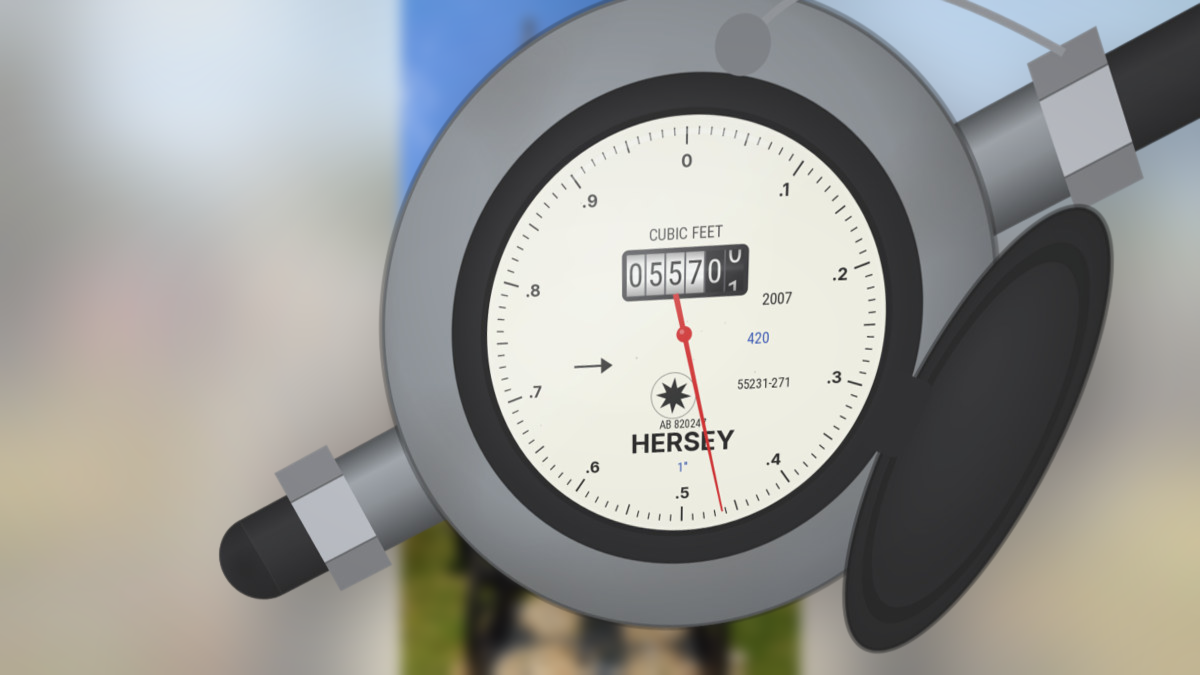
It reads 55700.46,ft³
